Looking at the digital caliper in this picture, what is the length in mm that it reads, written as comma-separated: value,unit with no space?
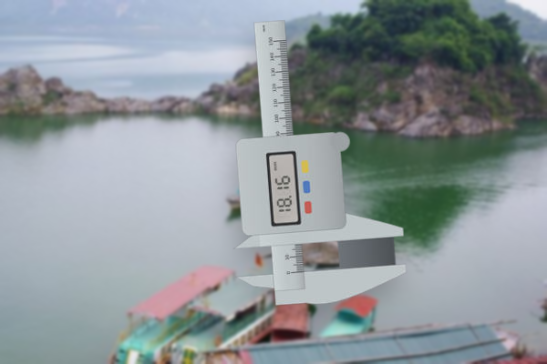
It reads 18.16,mm
